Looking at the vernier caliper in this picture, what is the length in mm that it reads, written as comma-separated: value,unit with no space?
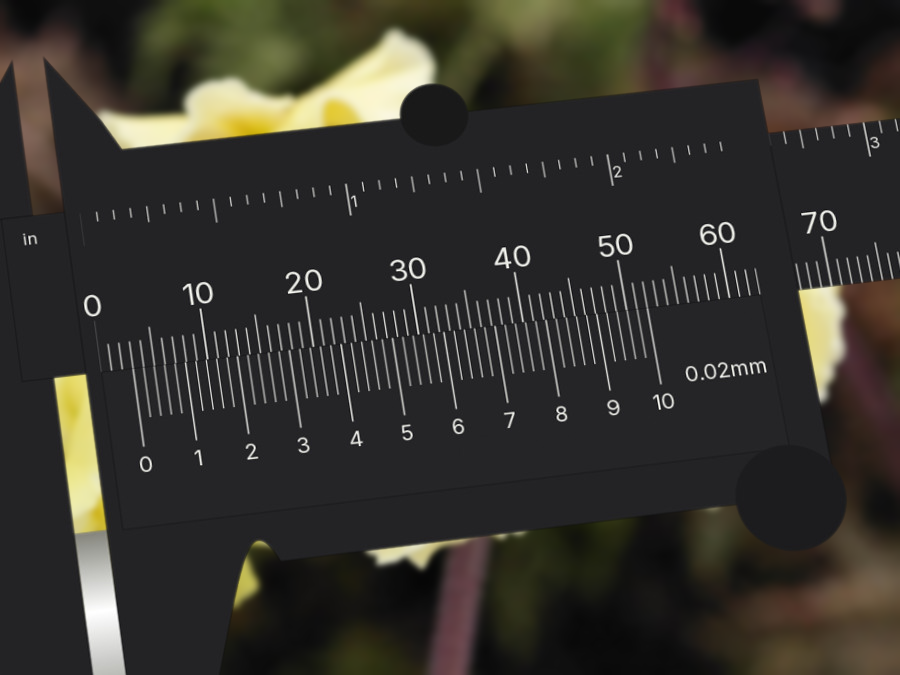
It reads 3.0,mm
